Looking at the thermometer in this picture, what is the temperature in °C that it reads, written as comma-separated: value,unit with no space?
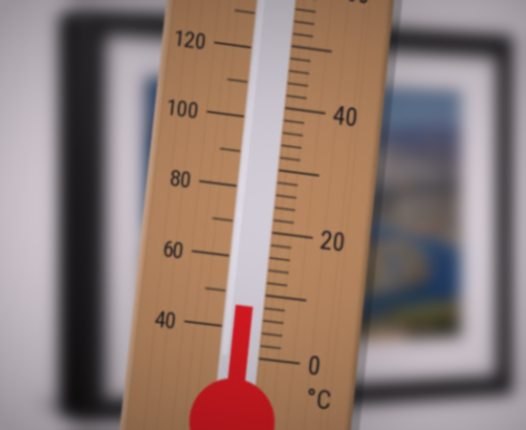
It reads 8,°C
